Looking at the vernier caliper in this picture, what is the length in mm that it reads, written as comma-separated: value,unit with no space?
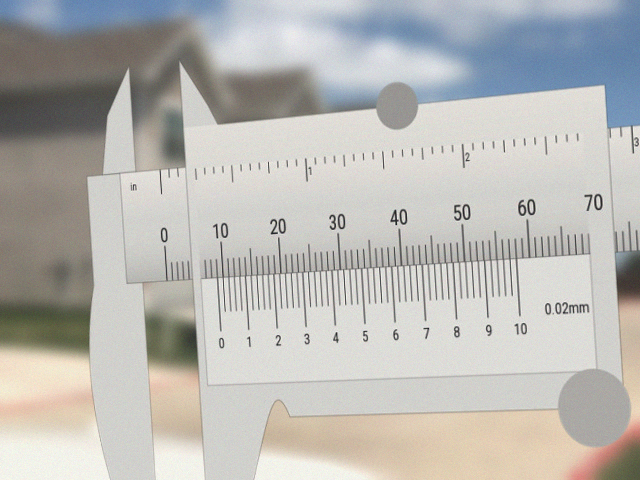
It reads 9.0,mm
